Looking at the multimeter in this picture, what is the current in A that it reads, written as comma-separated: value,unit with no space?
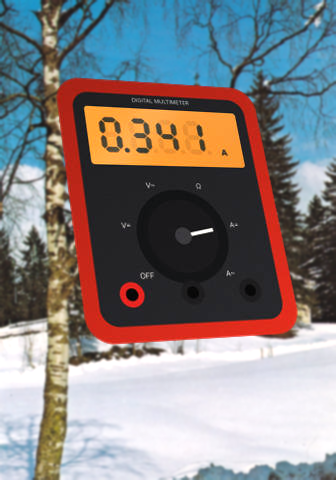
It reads 0.341,A
